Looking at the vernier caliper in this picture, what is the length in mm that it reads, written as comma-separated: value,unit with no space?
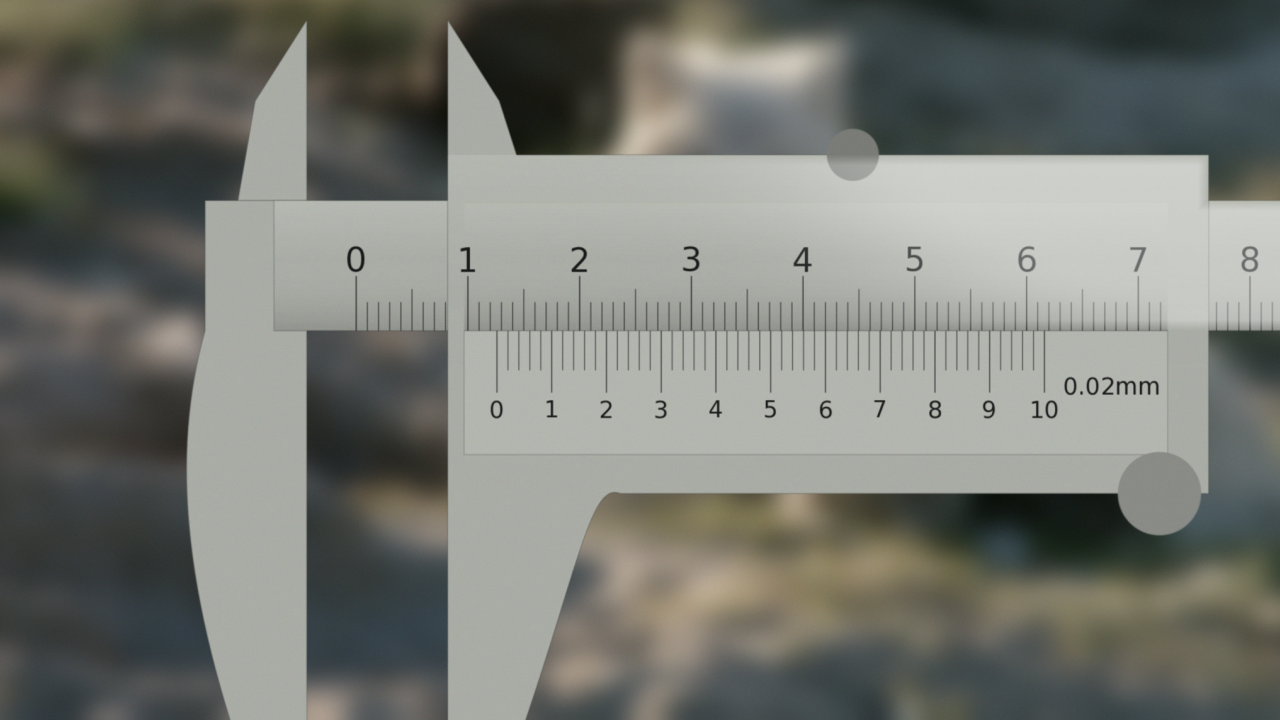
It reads 12.6,mm
